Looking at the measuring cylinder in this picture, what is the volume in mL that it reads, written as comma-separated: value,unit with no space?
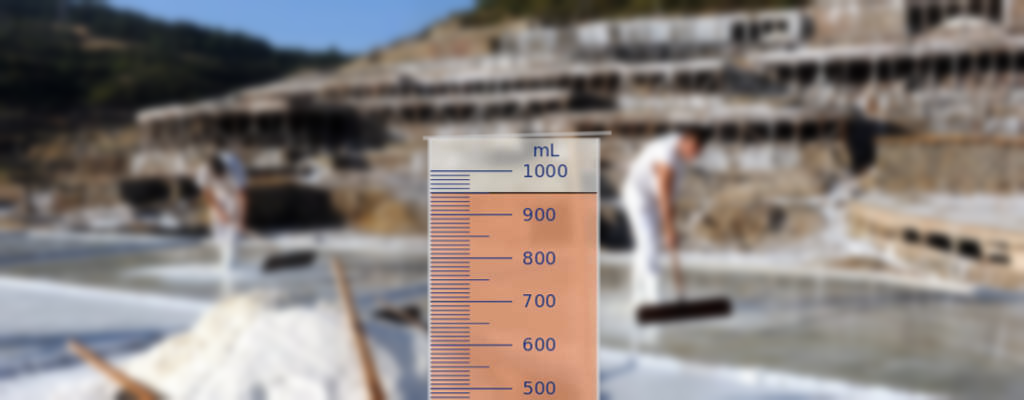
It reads 950,mL
